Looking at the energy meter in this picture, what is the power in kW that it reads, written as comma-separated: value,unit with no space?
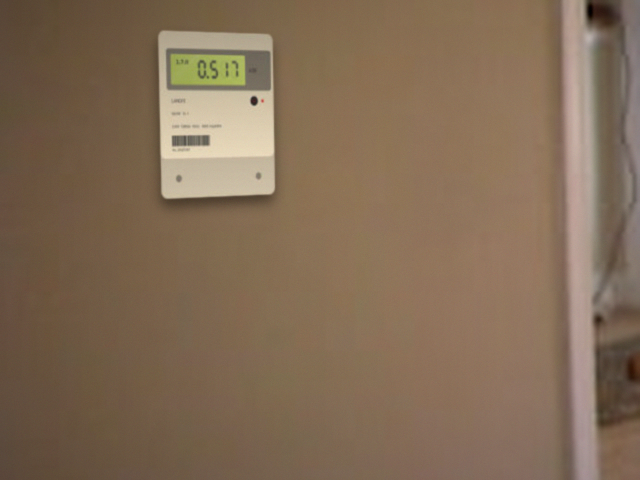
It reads 0.517,kW
